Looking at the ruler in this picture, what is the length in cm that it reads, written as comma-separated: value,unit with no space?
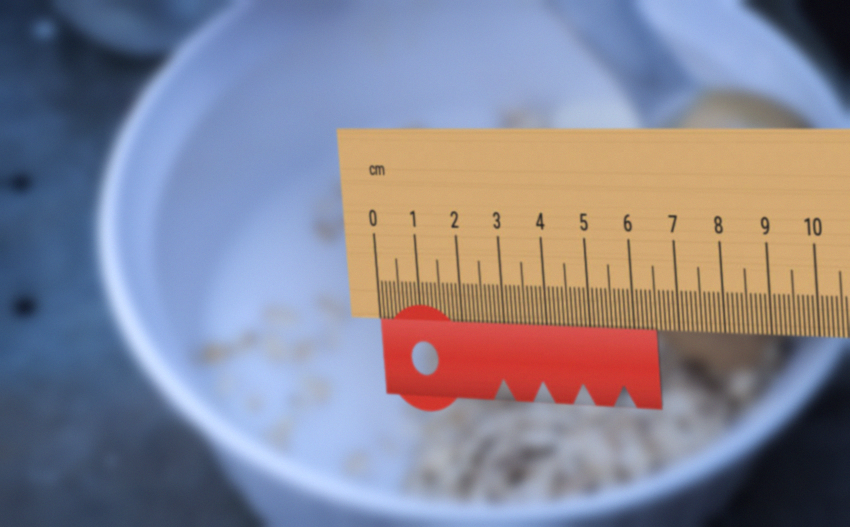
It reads 6.5,cm
